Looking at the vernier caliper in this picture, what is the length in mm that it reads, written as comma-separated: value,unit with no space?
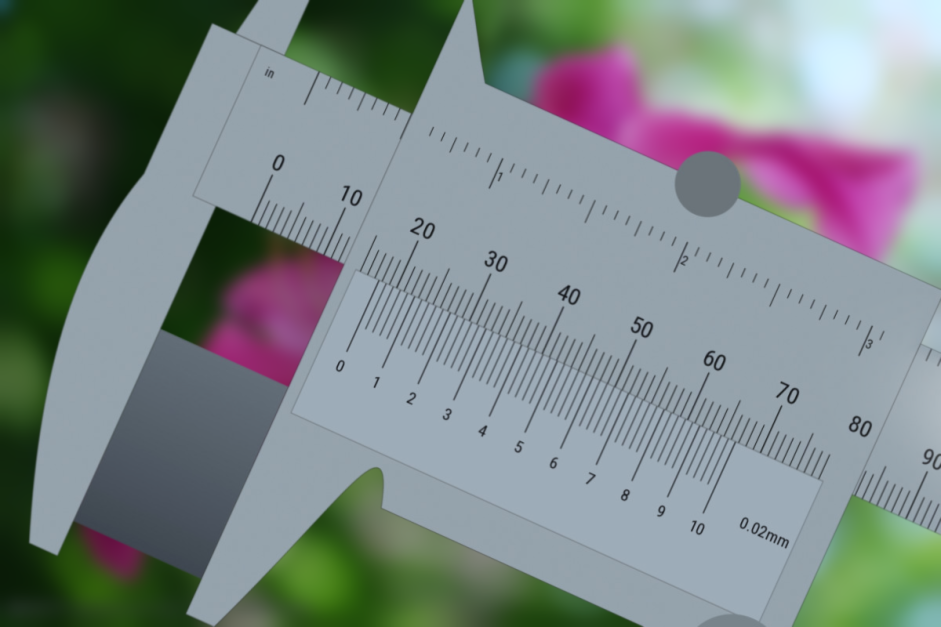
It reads 17.6,mm
